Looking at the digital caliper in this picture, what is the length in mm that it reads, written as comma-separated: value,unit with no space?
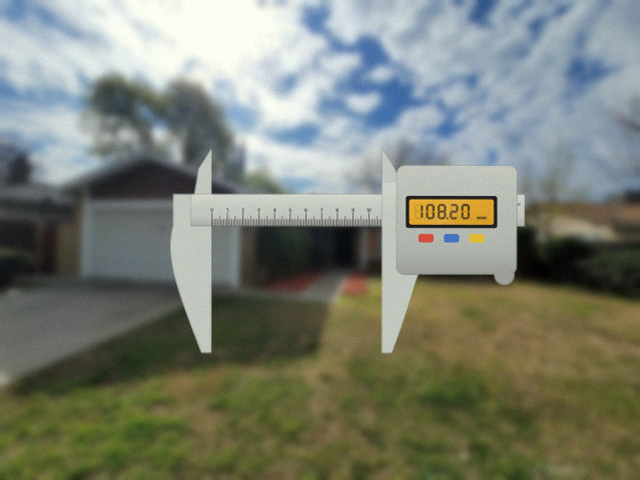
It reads 108.20,mm
